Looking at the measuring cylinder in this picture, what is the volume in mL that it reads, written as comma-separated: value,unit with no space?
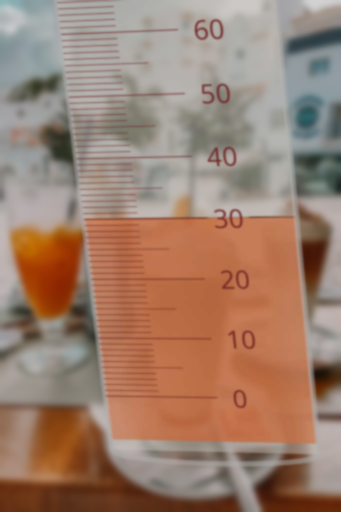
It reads 30,mL
